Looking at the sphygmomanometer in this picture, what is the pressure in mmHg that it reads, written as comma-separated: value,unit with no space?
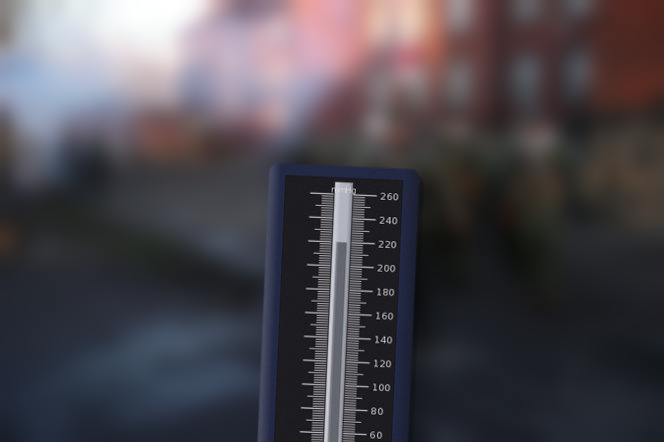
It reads 220,mmHg
